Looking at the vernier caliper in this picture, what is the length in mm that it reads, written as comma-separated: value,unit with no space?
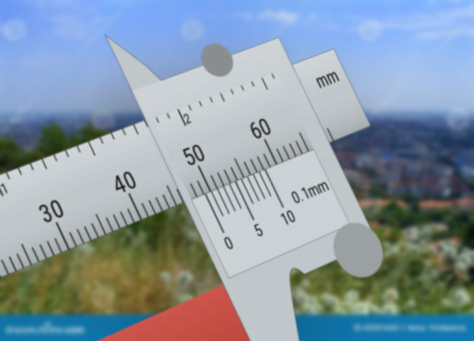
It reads 49.2,mm
